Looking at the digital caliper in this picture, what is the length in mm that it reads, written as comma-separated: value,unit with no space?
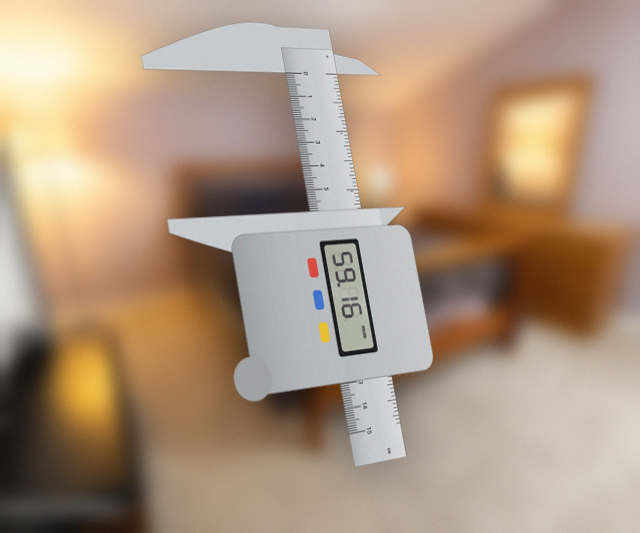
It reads 59.16,mm
